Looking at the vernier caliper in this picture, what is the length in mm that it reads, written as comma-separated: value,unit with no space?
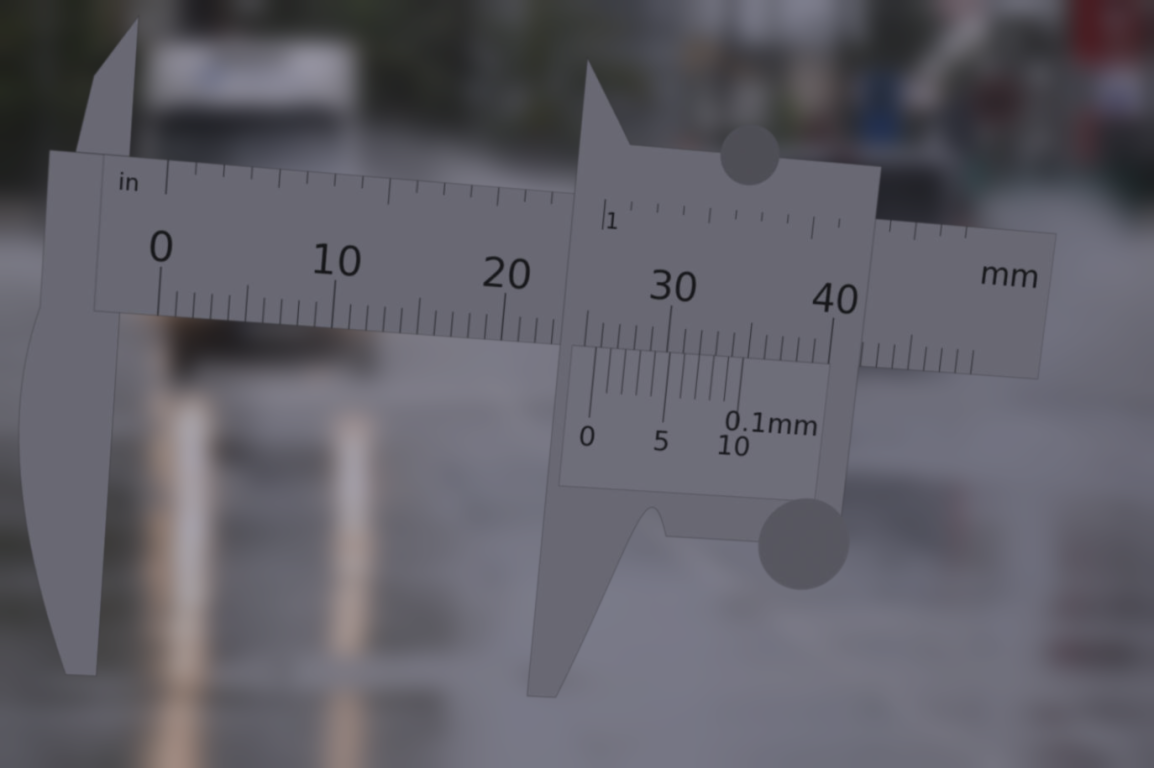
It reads 25.7,mm
